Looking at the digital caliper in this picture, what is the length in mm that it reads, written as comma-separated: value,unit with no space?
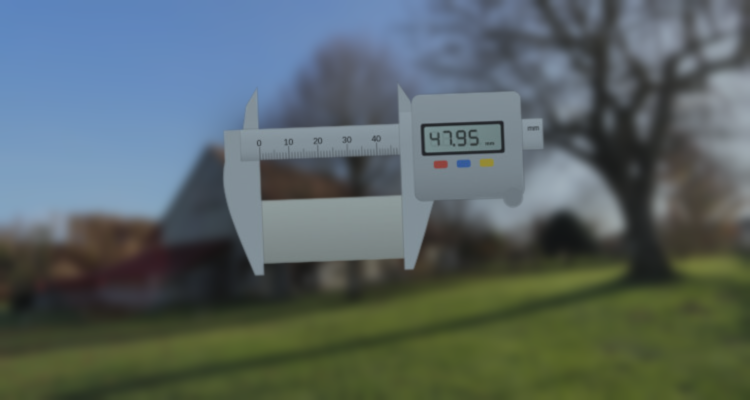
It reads 47.95,mm
